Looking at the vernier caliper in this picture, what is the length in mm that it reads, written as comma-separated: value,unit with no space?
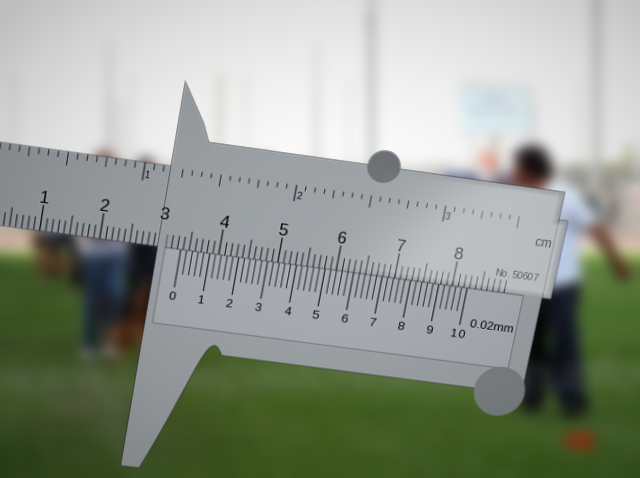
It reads 33.6,mm
